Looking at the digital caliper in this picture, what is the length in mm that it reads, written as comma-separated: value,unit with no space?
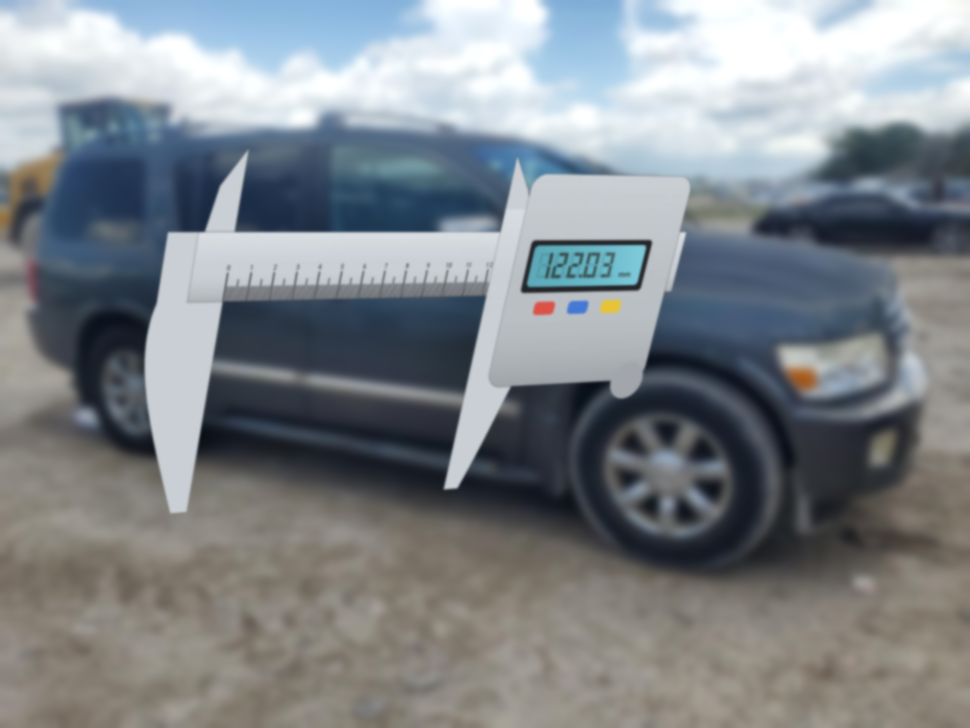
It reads 122.03,mm
